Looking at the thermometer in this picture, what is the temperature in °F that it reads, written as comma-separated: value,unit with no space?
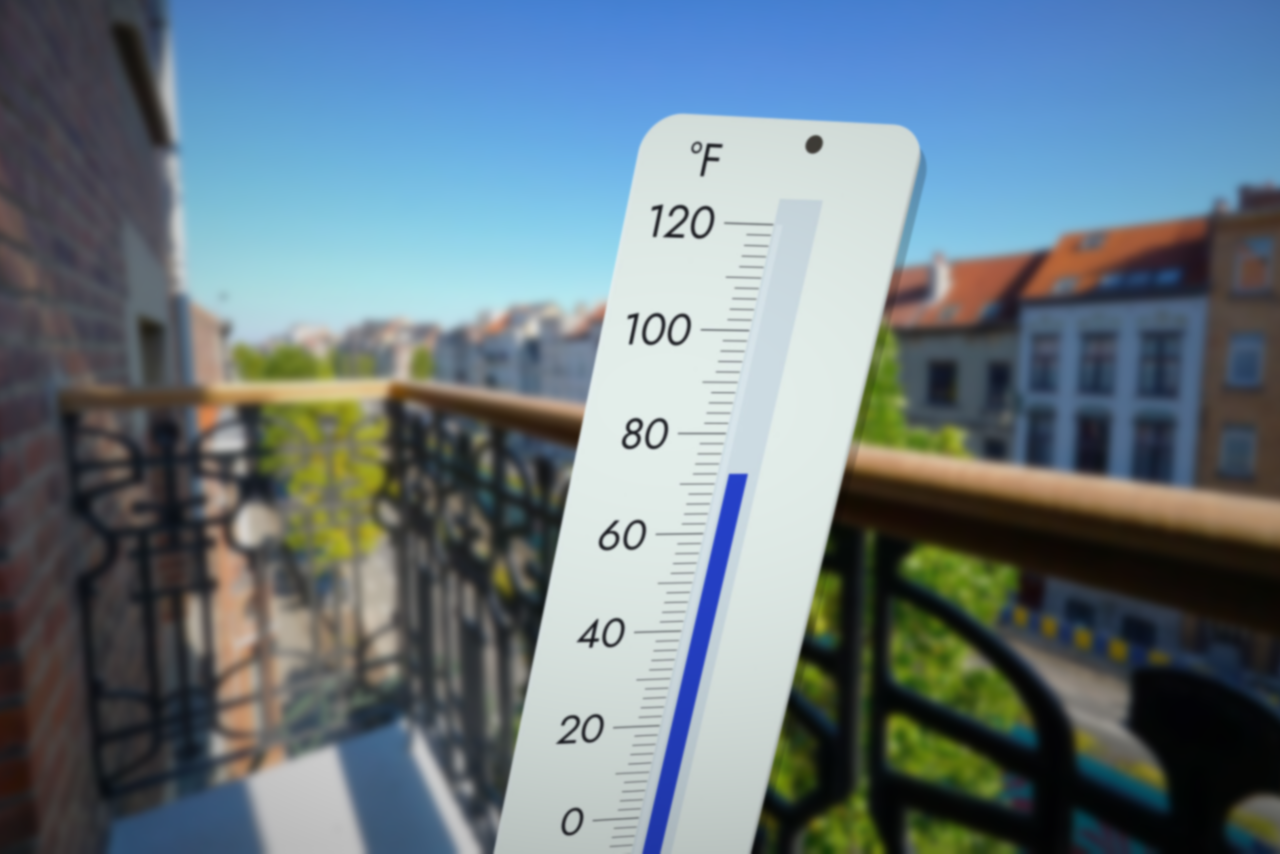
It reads 72,°F
